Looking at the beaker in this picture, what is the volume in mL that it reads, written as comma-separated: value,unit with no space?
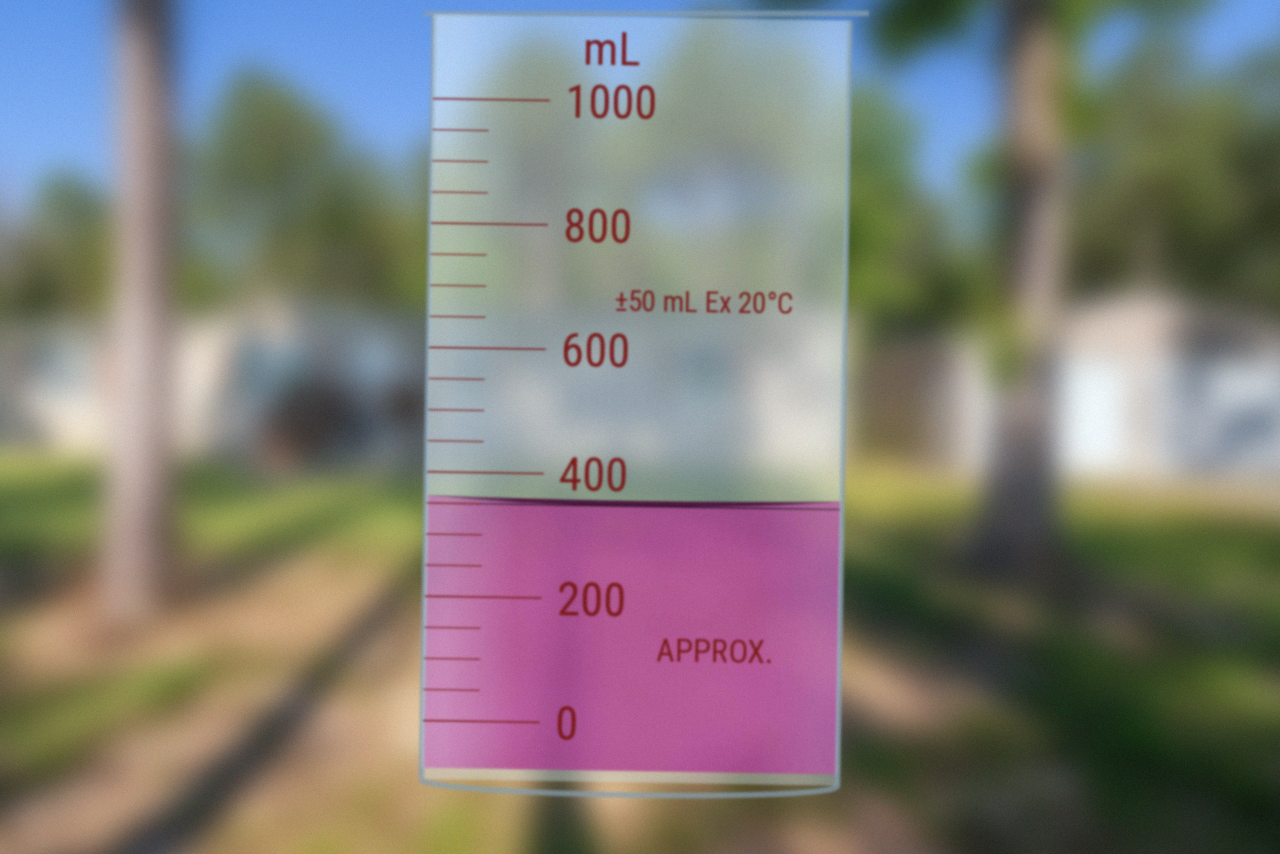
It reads 350,mL
